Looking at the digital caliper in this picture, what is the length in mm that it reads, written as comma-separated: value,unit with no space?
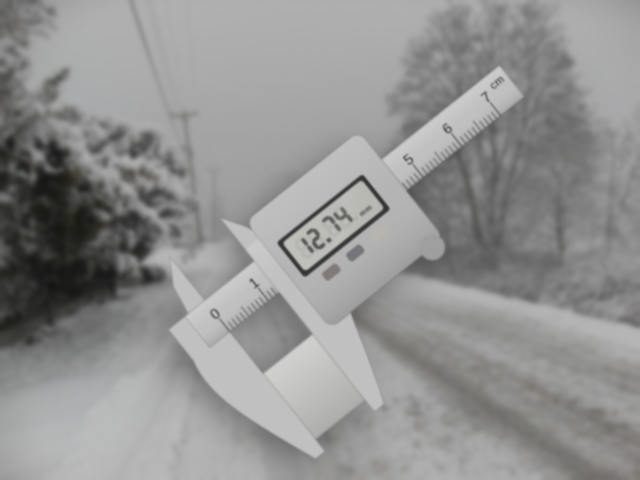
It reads 12.74,mm
